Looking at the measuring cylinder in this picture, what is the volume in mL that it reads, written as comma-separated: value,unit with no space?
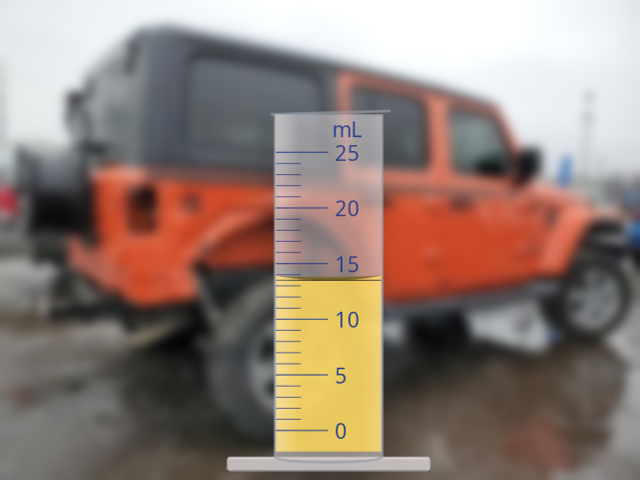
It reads 13.5,mL
